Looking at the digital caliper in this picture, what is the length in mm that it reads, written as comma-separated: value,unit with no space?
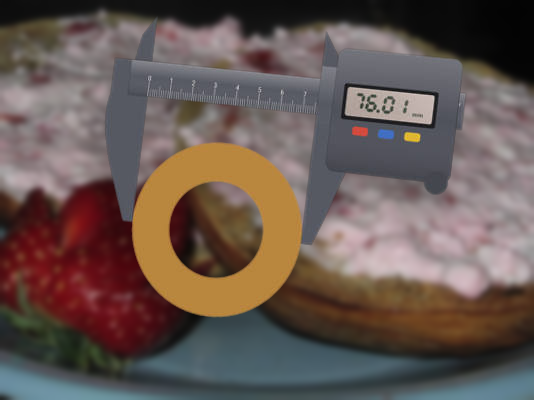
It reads 76.01,mm
